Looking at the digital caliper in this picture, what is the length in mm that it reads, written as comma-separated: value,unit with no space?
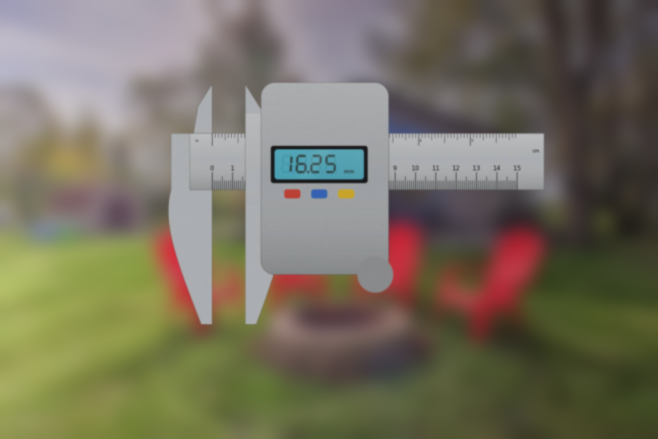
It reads 16.25,mm
